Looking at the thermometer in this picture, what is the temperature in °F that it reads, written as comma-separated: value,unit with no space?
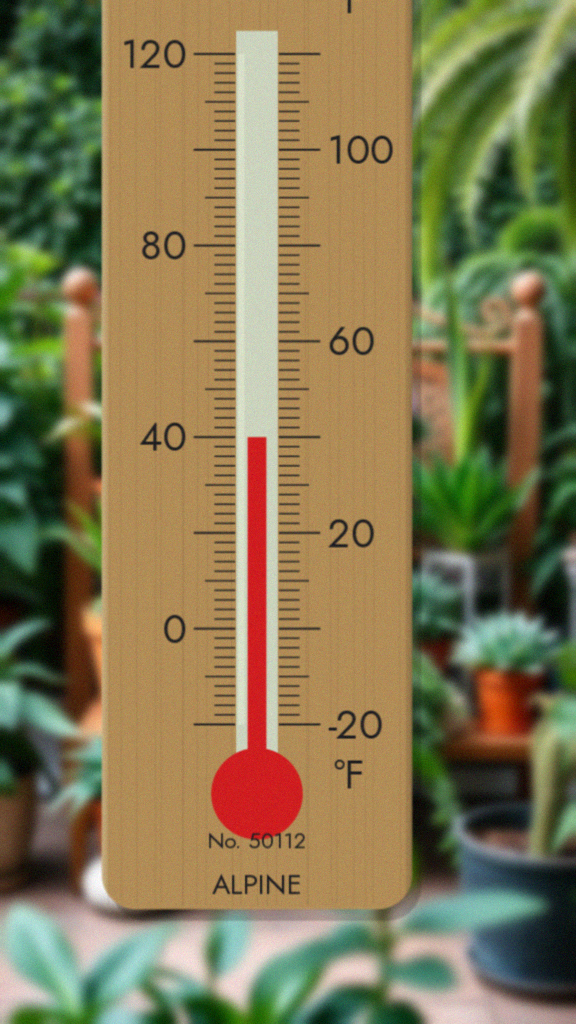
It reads 40,°F
